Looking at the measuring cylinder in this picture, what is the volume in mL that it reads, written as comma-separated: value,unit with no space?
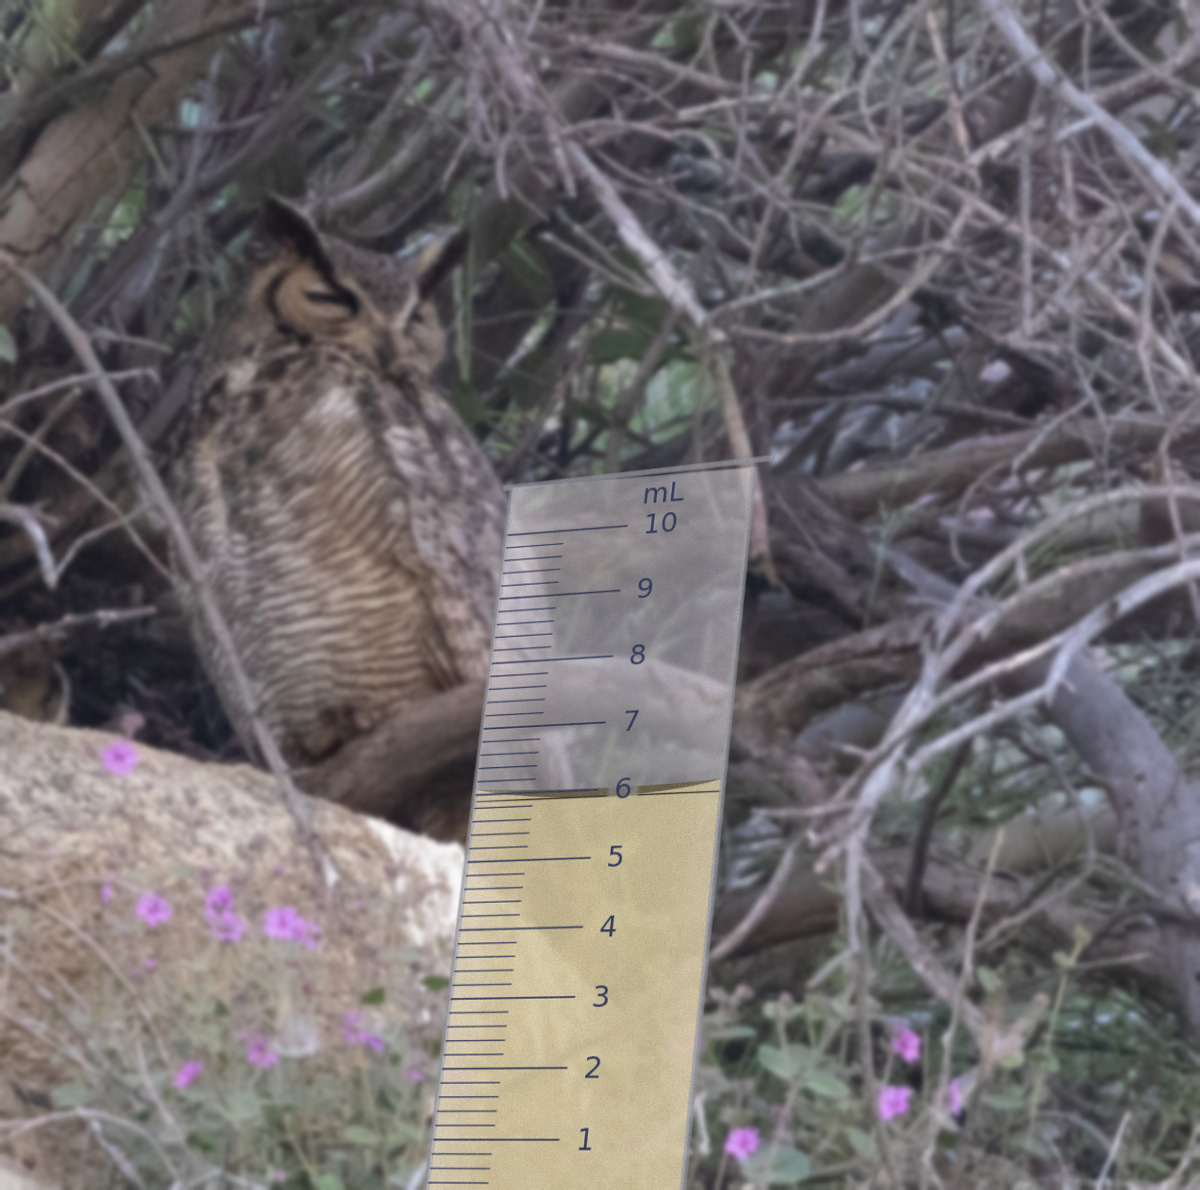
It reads 5.9,mL
